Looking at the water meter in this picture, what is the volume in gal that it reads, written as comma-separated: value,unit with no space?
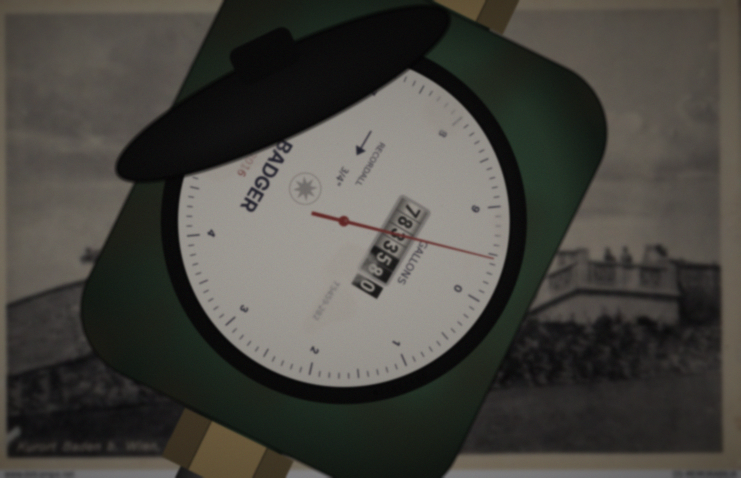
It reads 7833579.5,gal
